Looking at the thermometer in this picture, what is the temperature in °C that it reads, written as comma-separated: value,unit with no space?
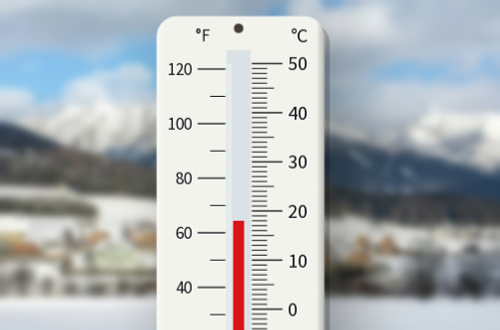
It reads 18,°C
